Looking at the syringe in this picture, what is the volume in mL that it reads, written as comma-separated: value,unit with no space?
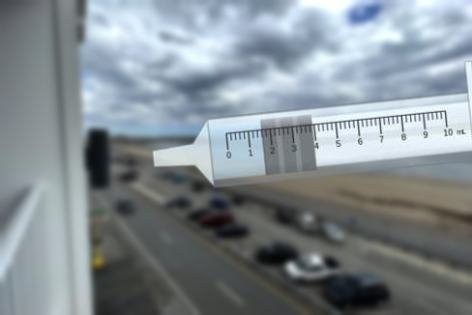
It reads 1.6,mL
